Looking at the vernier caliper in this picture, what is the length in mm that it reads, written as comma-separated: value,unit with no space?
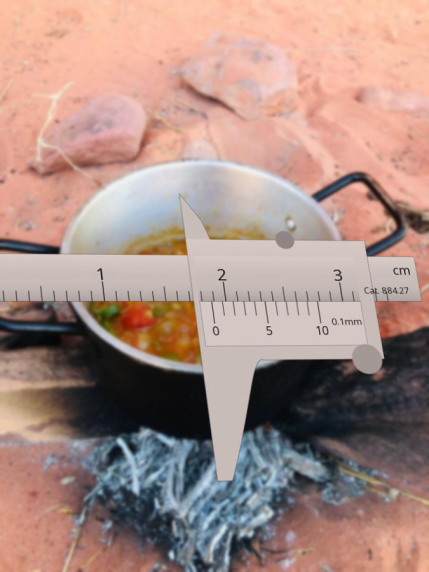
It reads 18.8,mm
